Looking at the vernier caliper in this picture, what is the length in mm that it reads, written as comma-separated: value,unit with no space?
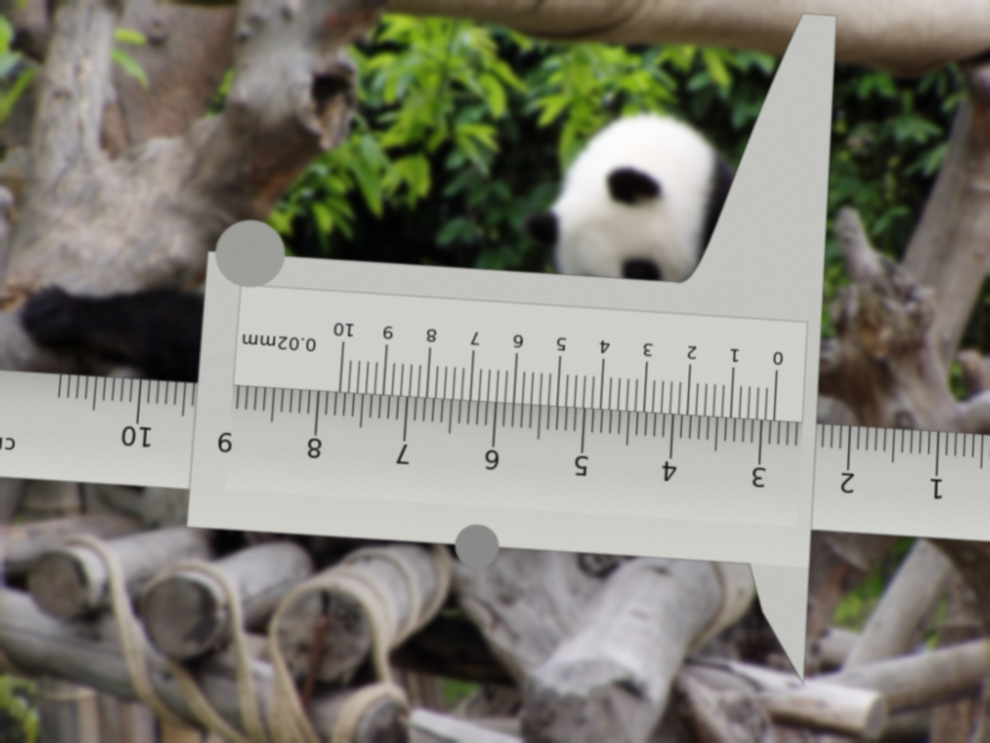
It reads 28.6,mm
